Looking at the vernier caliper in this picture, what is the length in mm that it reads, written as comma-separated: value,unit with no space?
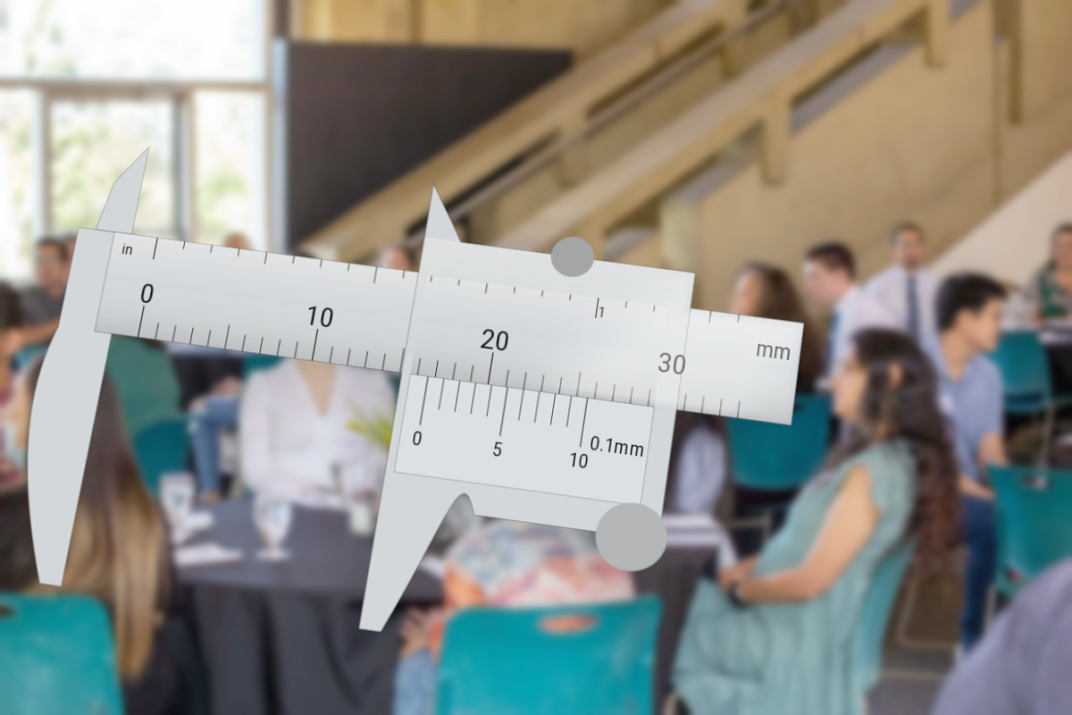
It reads 16.6,mm
